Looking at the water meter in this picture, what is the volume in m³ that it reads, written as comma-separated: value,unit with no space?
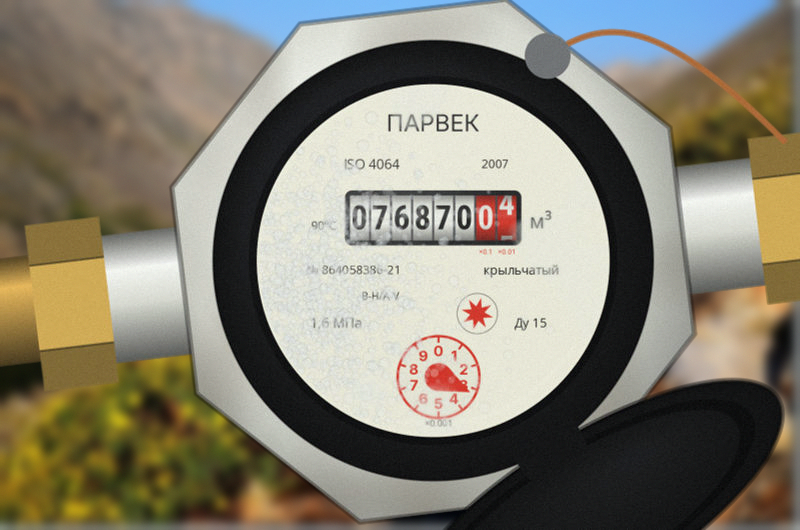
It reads 76870.043,m³
